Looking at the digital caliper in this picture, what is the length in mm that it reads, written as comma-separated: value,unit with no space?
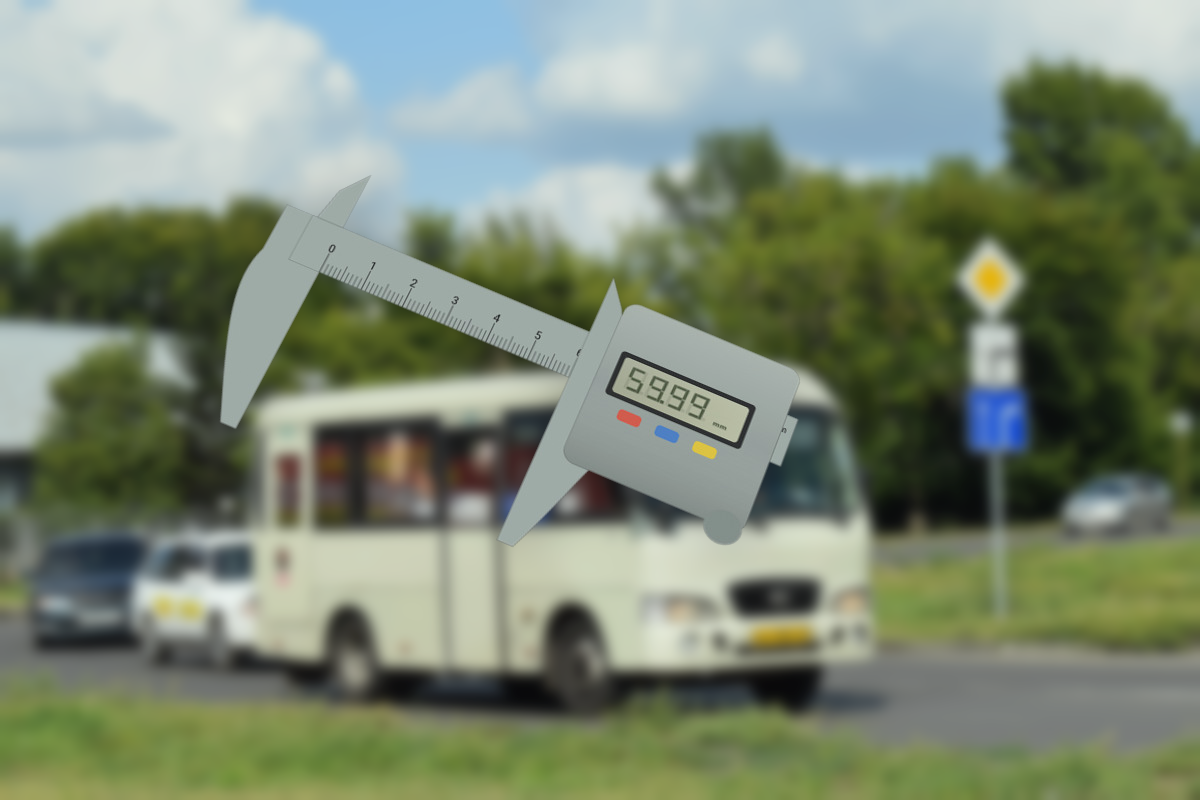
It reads 59.99,mm
